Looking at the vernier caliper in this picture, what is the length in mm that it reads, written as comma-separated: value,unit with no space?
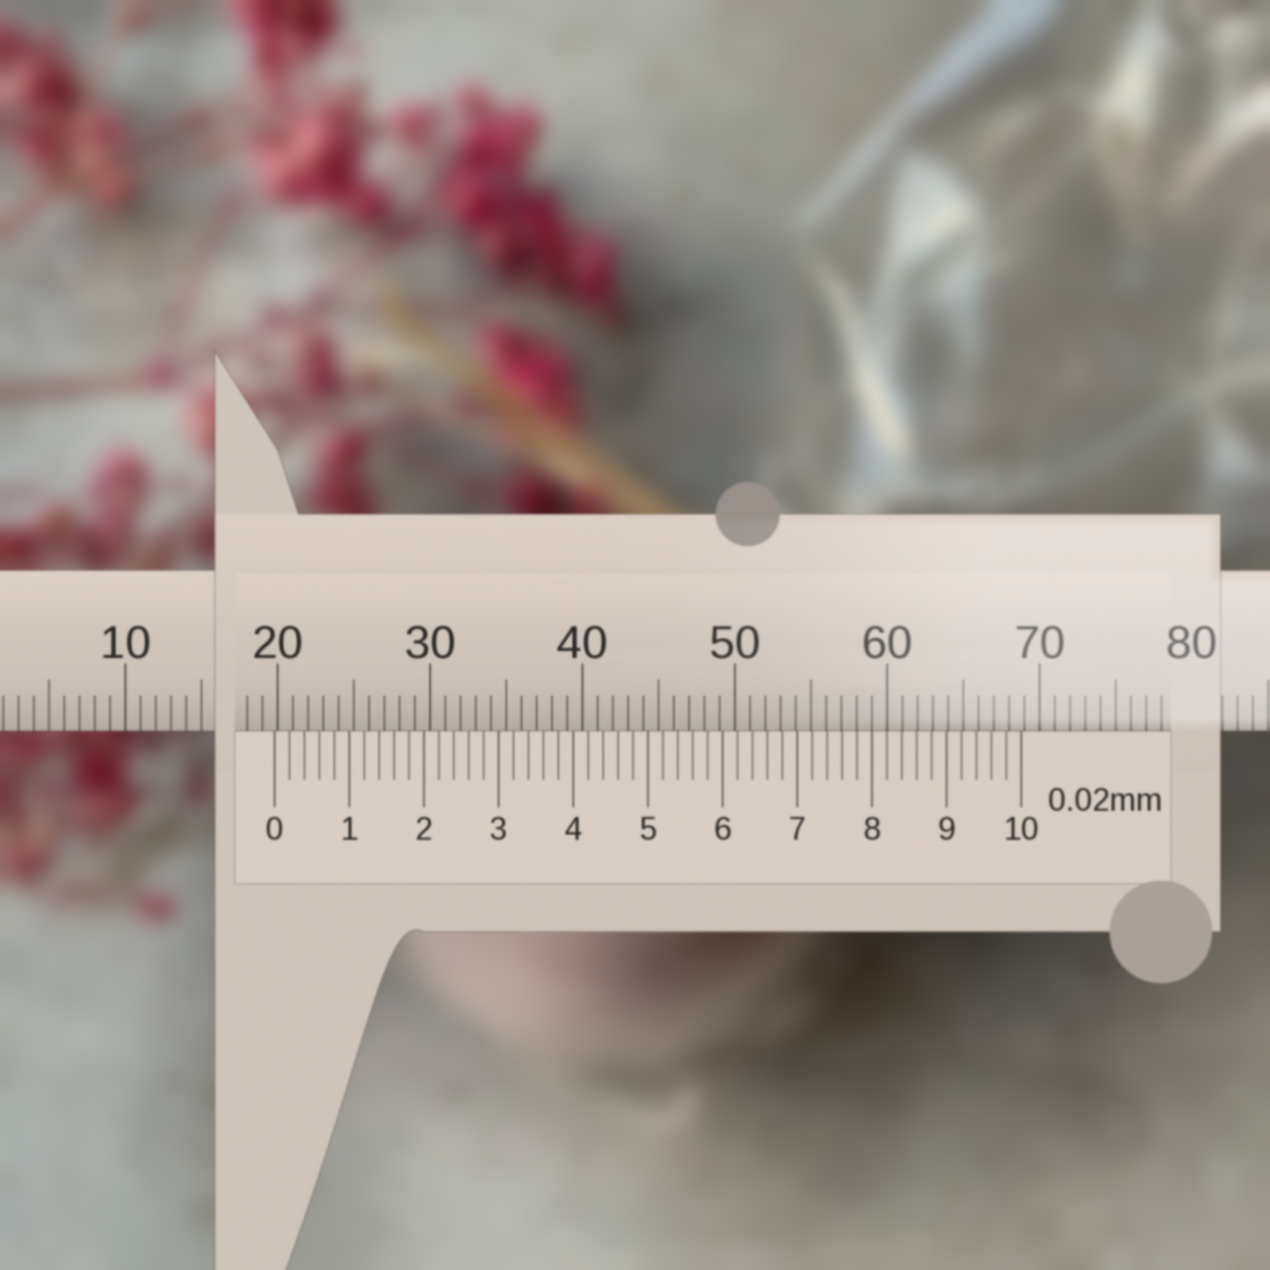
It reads 19.8,mm
